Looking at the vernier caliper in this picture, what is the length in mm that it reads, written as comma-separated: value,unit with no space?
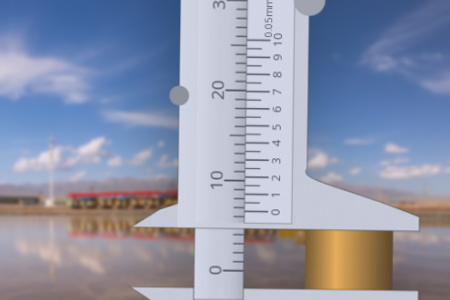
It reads 6.6,mm
